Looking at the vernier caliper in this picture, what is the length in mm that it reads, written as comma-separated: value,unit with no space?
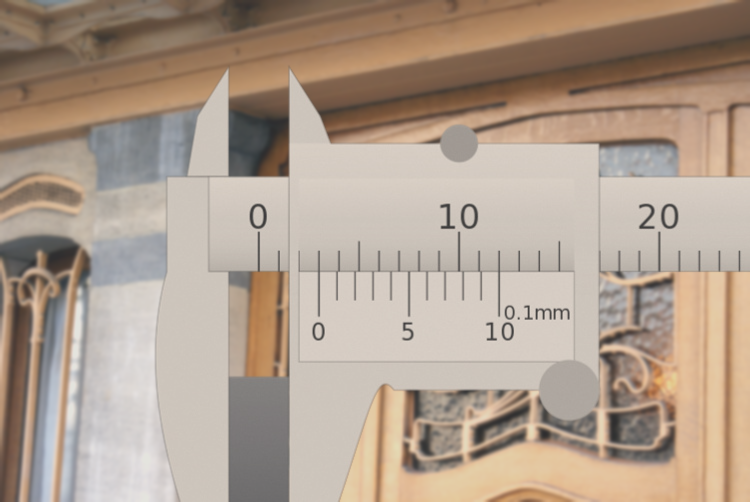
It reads 3.0,mm
